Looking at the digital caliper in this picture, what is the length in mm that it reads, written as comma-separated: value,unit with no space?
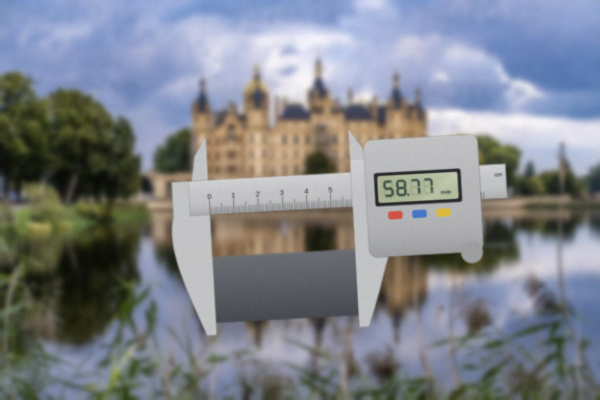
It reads 58.77,mm
